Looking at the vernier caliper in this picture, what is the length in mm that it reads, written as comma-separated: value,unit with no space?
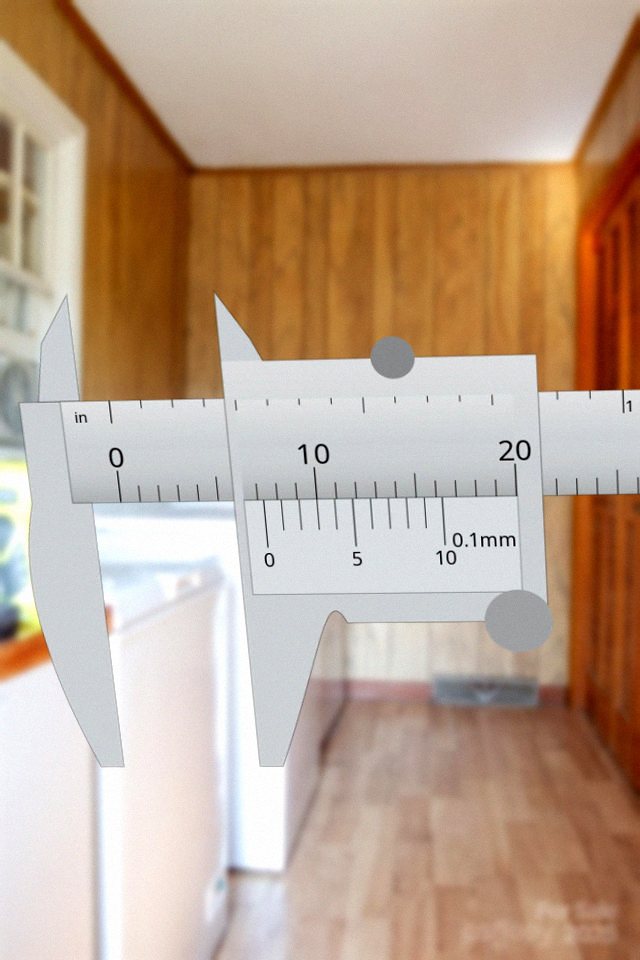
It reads 7.3,mm
